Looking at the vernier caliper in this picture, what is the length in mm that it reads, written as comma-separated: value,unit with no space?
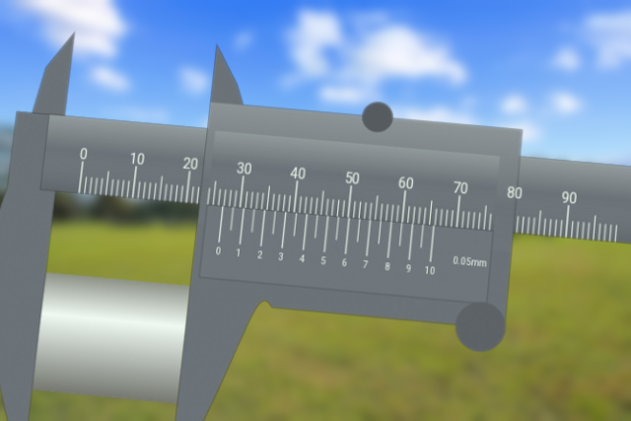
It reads 26.8,mm
